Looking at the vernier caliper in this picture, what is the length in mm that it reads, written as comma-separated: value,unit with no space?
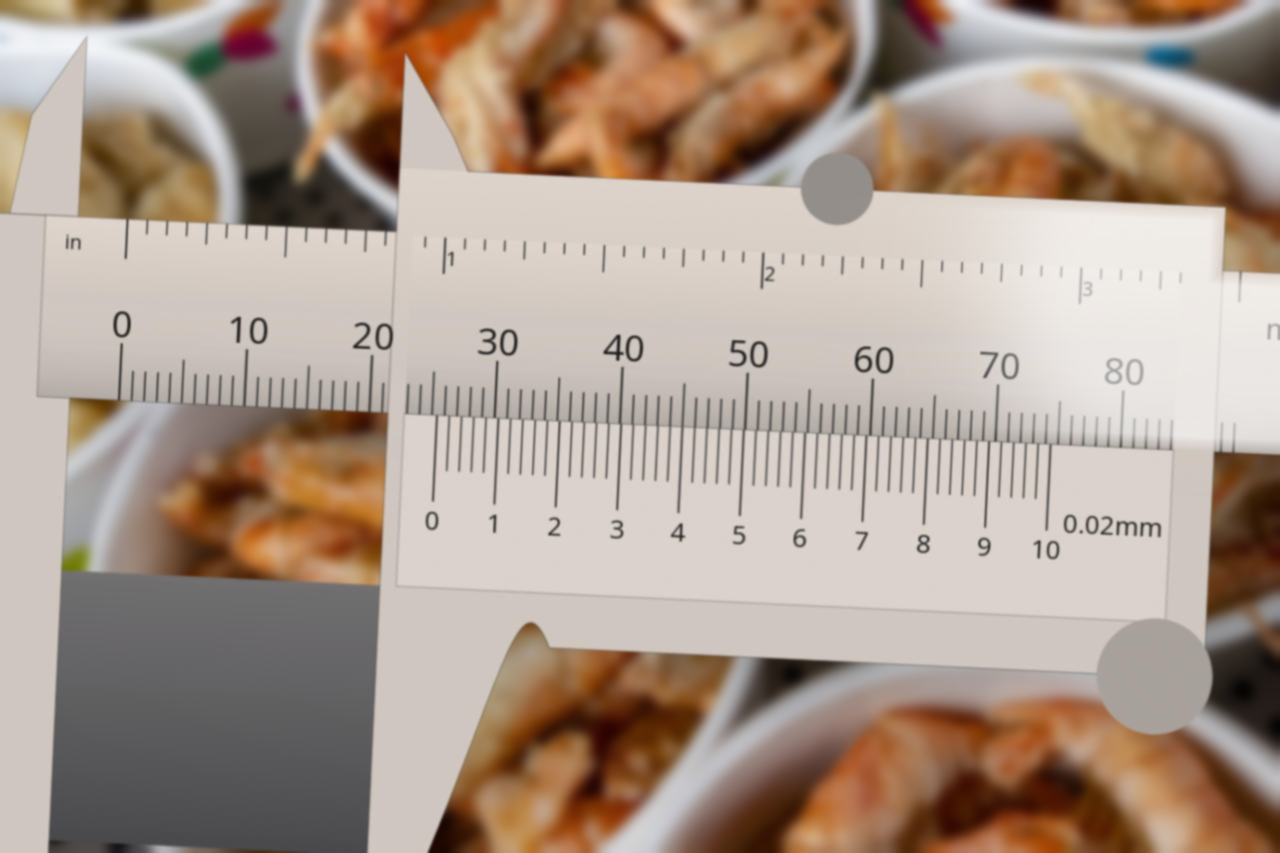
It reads 25.4,mm
